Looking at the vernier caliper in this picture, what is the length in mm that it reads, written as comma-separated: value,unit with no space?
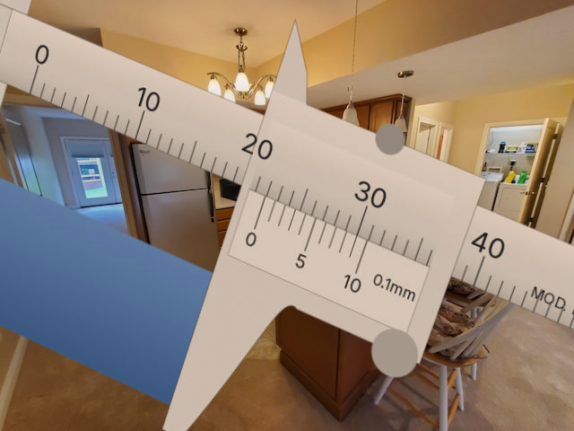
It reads 21.9,mm
